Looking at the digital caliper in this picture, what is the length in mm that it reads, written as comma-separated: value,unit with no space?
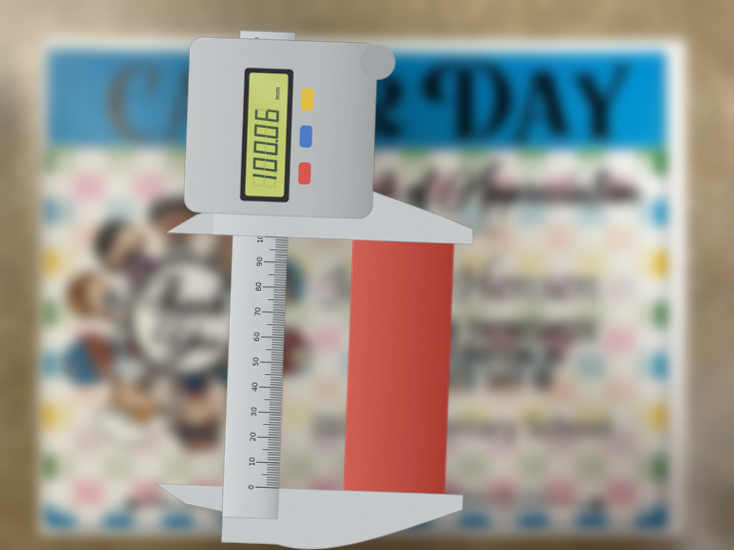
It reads 100.06,mm
